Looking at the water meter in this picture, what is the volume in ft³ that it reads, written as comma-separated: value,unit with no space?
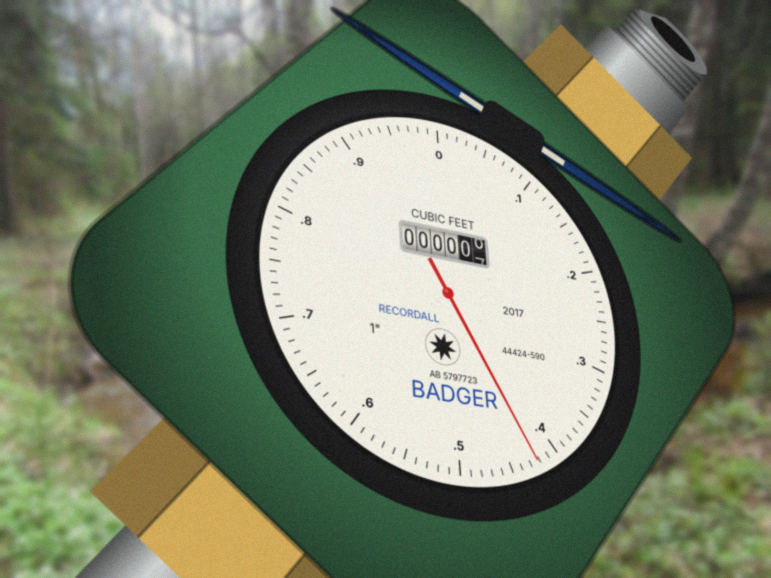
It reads 6.42,ft³
